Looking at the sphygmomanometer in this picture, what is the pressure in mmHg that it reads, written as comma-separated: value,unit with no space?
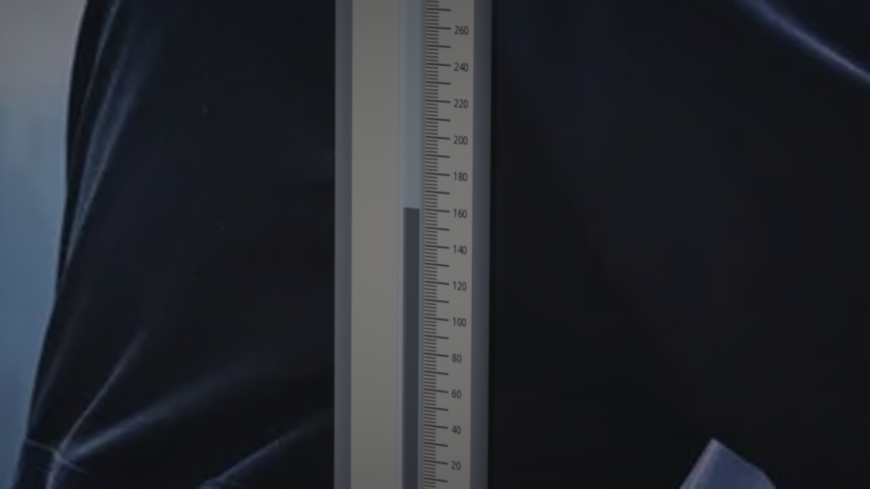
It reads 160,mmHg
